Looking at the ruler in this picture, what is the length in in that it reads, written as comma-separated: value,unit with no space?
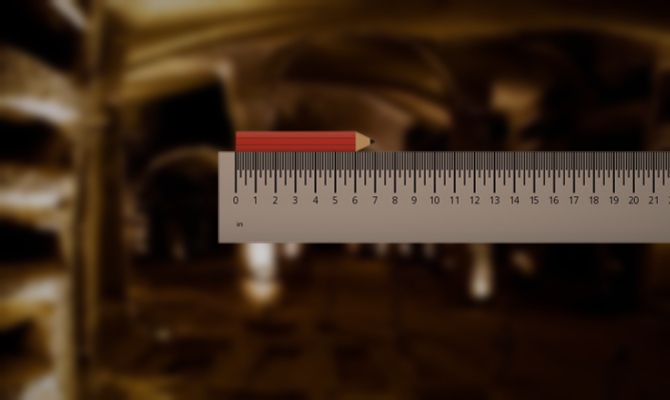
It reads 7,in
